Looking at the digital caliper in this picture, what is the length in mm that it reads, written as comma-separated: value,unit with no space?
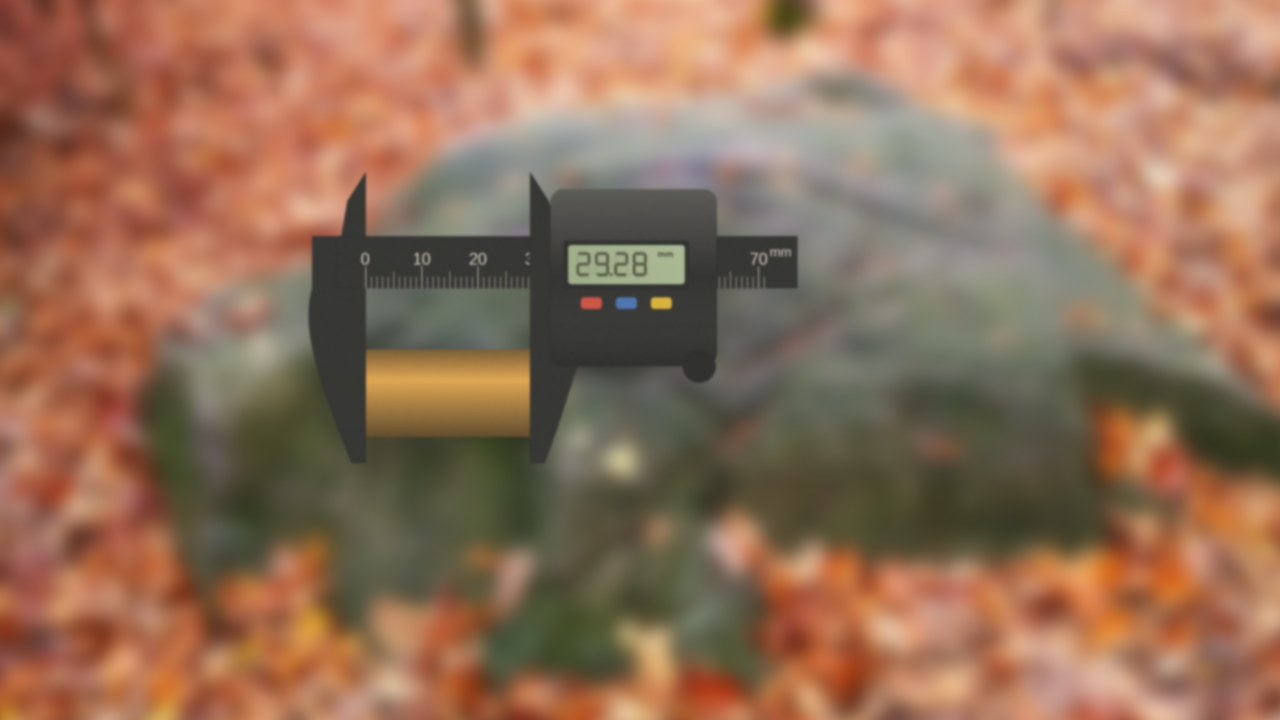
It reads 29.28,mm
